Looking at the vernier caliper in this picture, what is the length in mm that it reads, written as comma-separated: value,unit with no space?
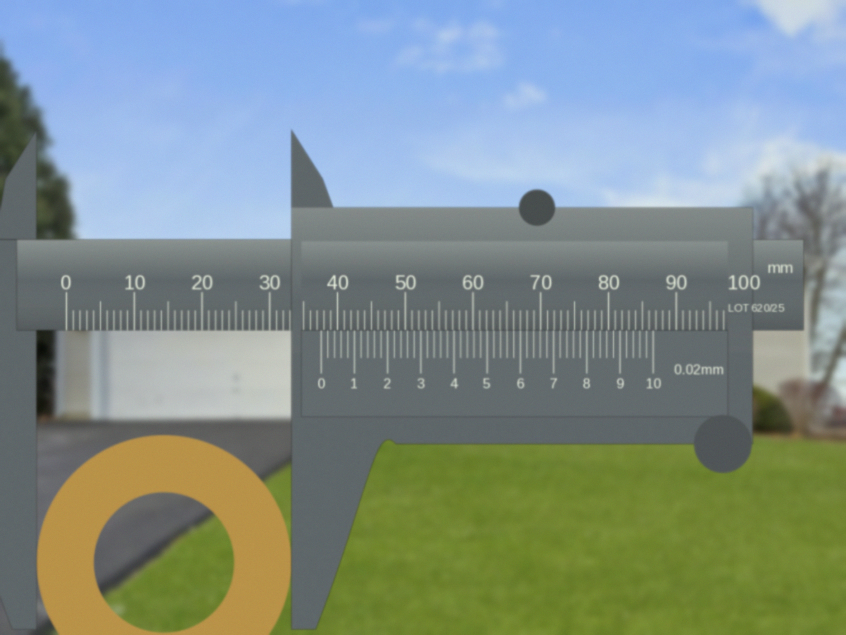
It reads 37.6,mm
